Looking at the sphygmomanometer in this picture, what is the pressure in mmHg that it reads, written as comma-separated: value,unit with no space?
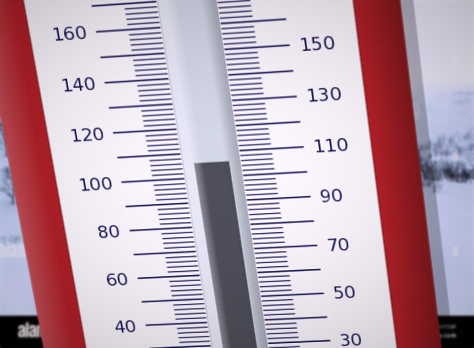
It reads 106,mmHg
